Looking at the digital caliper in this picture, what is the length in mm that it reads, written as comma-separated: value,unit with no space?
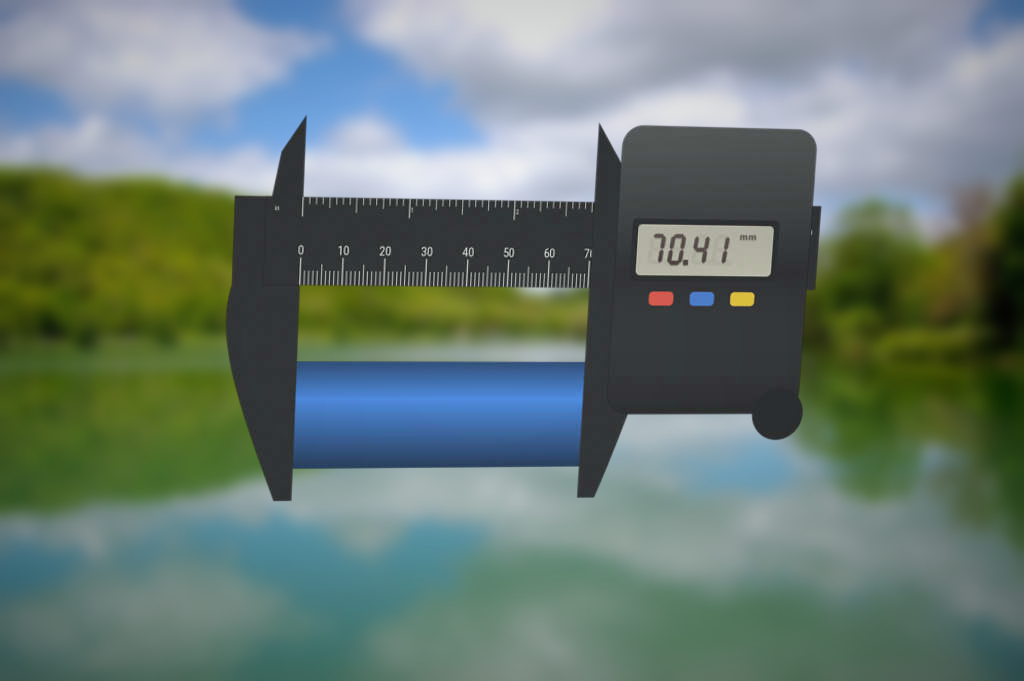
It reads 70.41,mm
